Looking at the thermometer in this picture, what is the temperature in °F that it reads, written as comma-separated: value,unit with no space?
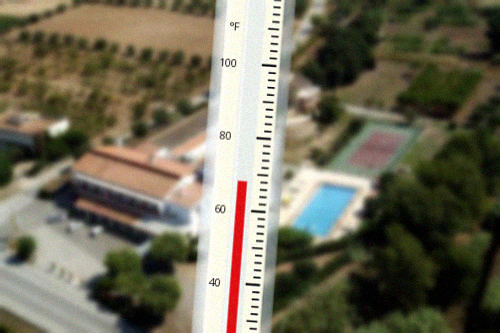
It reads 68,°F
